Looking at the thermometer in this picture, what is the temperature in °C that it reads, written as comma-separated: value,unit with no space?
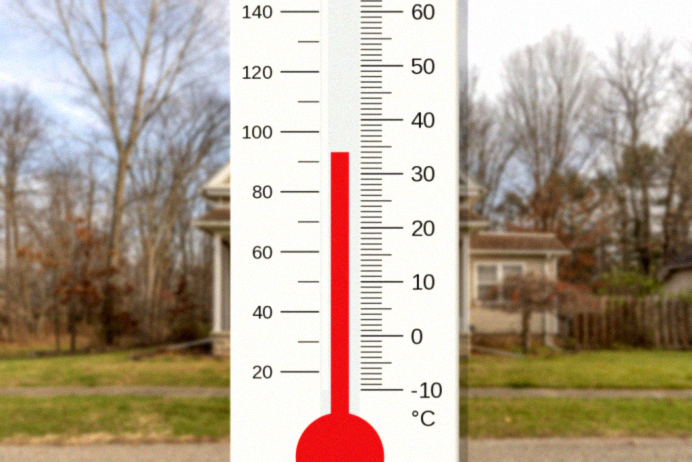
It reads 34,°C
